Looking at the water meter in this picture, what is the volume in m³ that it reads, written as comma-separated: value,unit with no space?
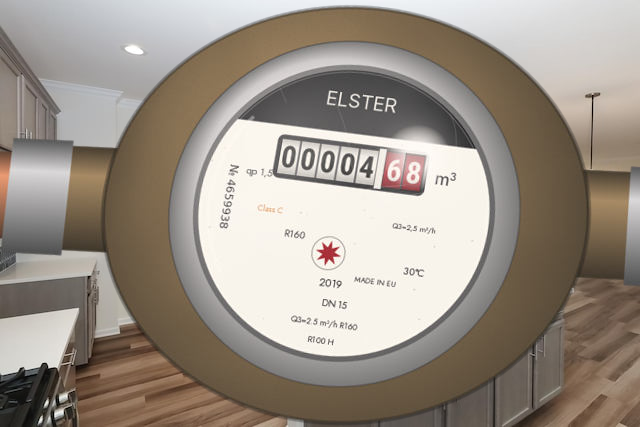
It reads 4.68,m³
